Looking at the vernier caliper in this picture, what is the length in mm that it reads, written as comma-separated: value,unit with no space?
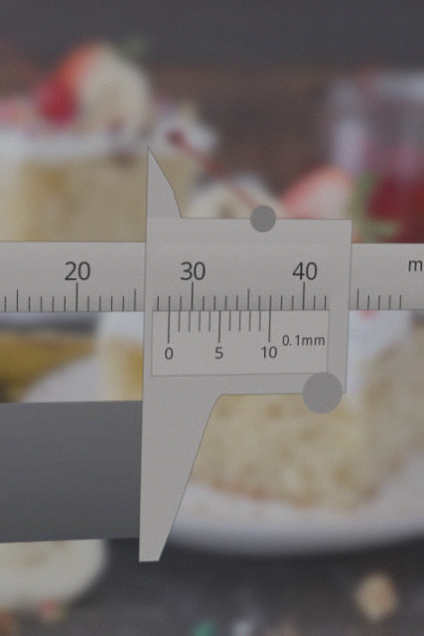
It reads 28.0,mm
